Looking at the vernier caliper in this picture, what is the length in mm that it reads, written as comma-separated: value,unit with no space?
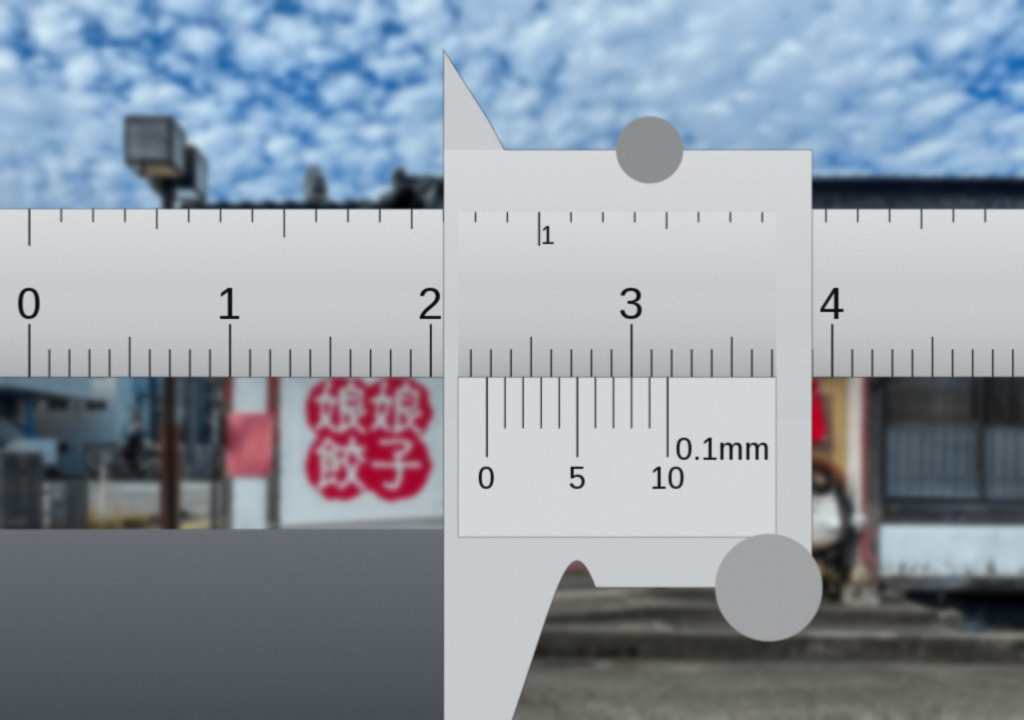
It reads 22.8,mm
